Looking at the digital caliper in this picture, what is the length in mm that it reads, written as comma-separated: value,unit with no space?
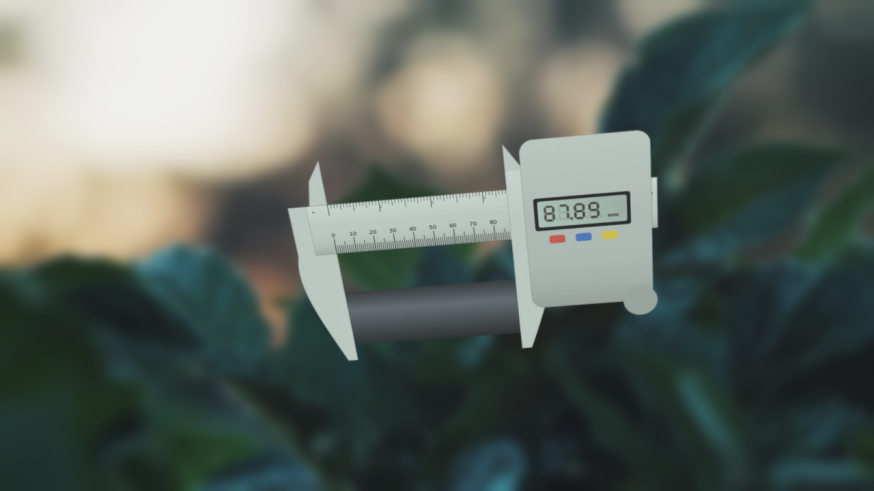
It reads 87.89,mm
